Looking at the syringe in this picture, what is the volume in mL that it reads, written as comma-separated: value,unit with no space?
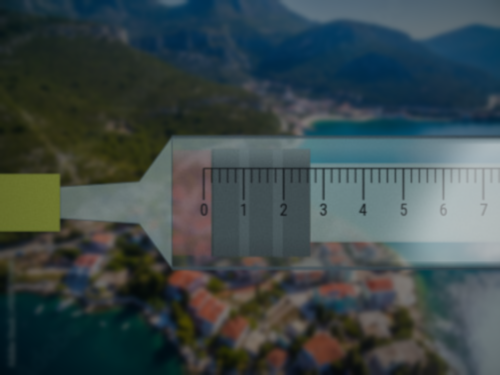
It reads 0.2,mL
